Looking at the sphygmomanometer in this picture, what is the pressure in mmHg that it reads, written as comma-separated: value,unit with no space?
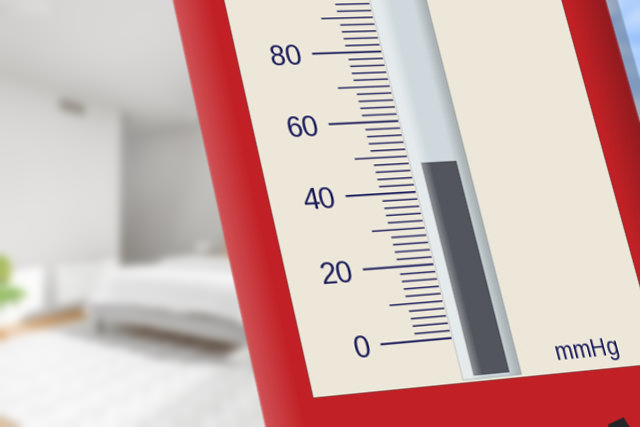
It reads 48,mmHg
